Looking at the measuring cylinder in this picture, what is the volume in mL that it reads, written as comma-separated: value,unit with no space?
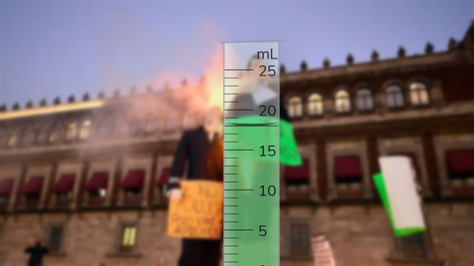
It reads 18,mL
